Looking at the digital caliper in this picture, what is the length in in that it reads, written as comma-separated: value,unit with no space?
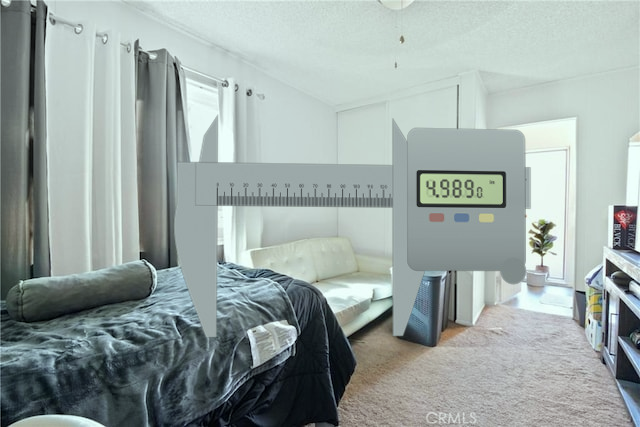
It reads 4.9890,in
